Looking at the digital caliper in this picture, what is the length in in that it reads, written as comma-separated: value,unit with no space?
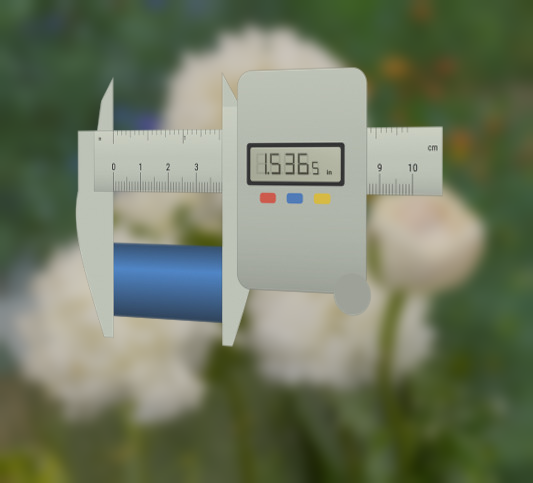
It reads 1.5365,in
